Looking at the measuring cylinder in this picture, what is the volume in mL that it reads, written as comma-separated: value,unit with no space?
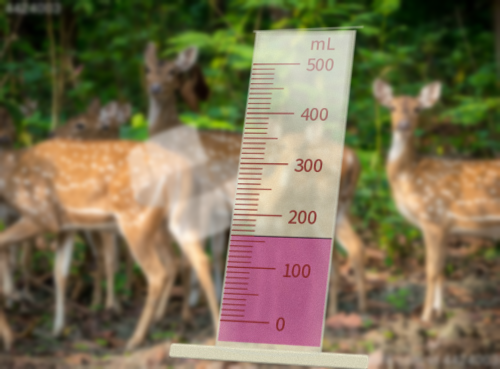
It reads 160,mL
